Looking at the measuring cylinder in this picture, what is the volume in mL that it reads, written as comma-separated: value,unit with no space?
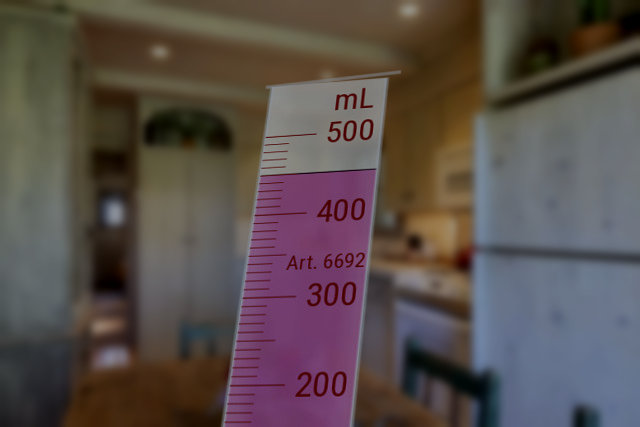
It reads 450,mL
